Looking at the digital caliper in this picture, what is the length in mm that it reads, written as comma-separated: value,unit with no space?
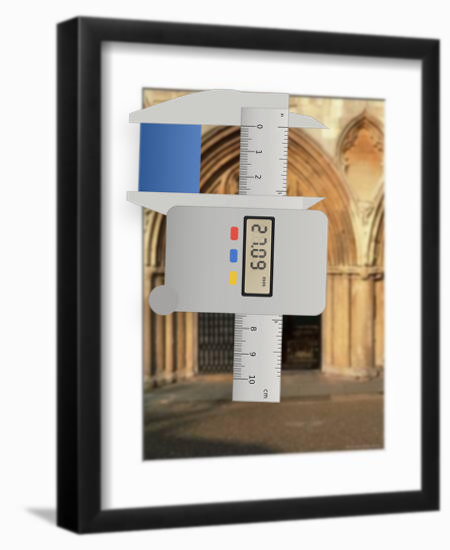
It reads 27.09,mm
